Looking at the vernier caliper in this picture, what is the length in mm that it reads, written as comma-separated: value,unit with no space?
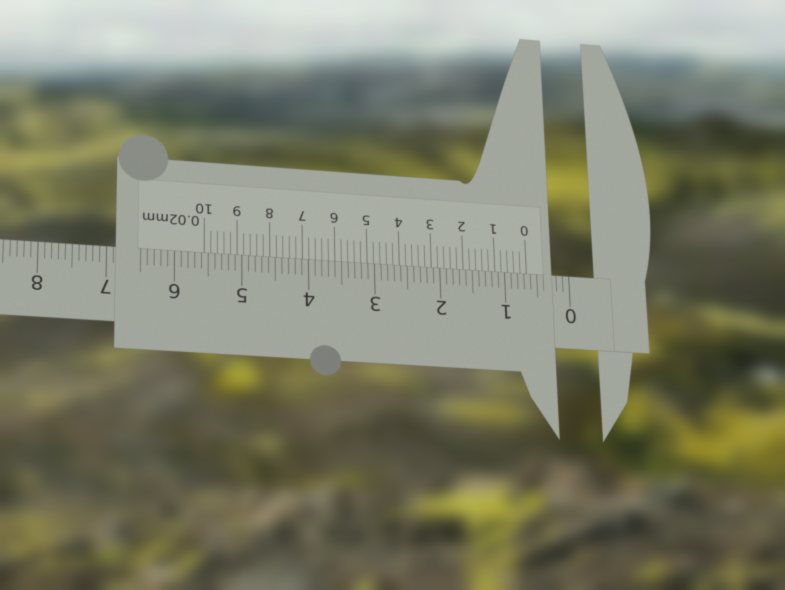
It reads 6.6,mm
